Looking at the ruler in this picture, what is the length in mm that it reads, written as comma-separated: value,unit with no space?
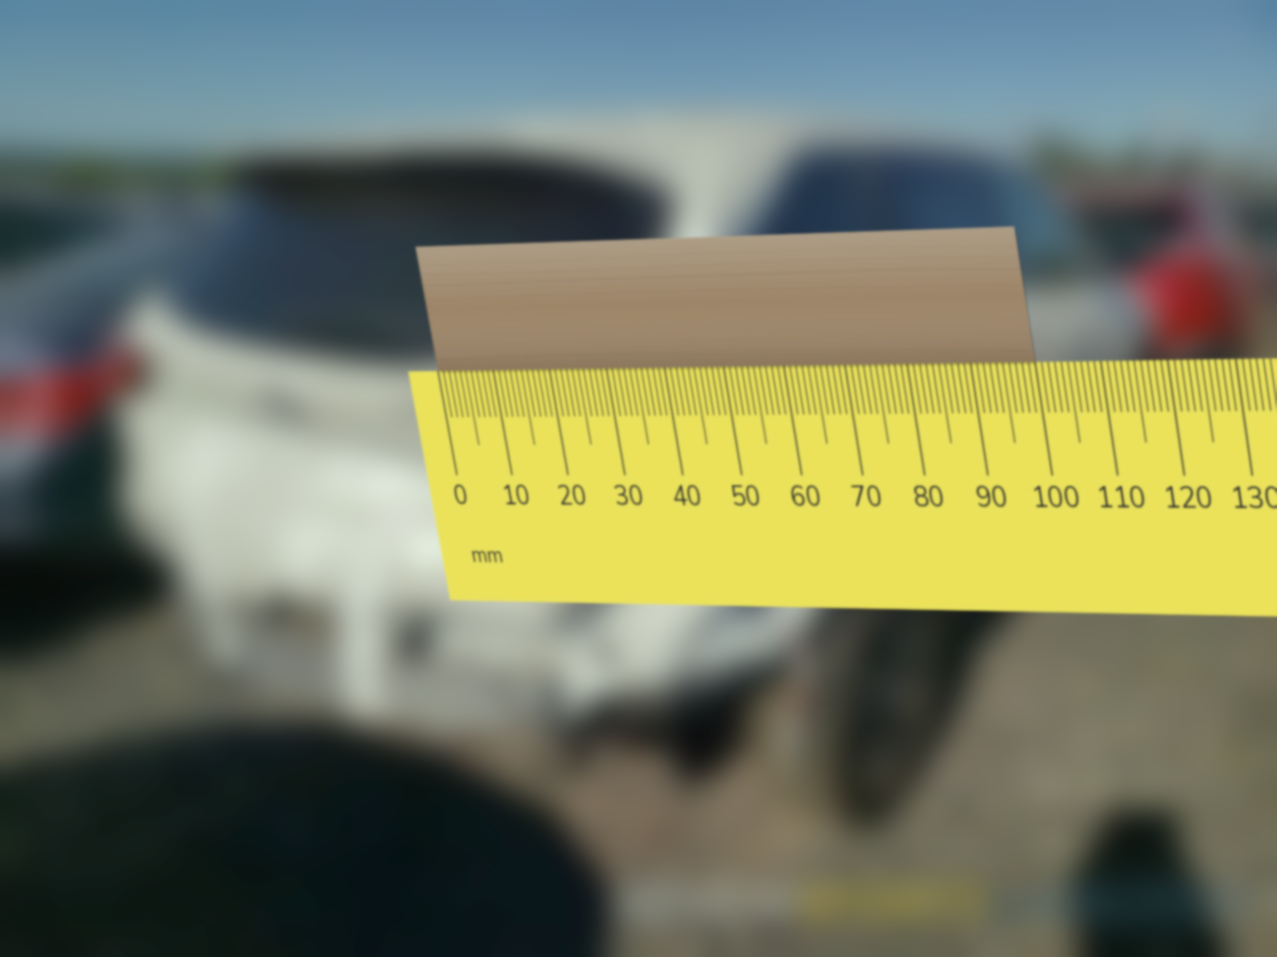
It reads 100,mm
